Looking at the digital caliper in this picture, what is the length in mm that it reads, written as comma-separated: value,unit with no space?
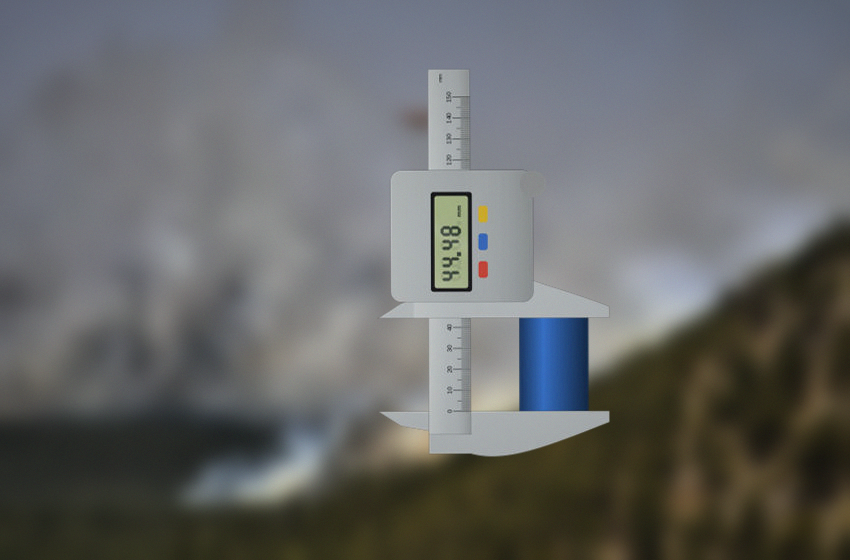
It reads 44.48,mm
